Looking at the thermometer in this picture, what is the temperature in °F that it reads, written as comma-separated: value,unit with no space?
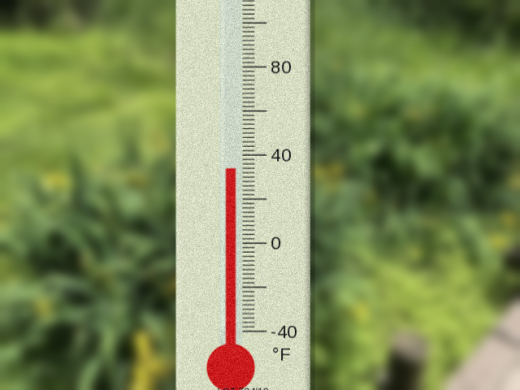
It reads 34,°F
